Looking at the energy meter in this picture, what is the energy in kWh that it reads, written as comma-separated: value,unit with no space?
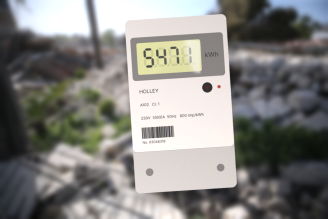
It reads 5471,kWh
